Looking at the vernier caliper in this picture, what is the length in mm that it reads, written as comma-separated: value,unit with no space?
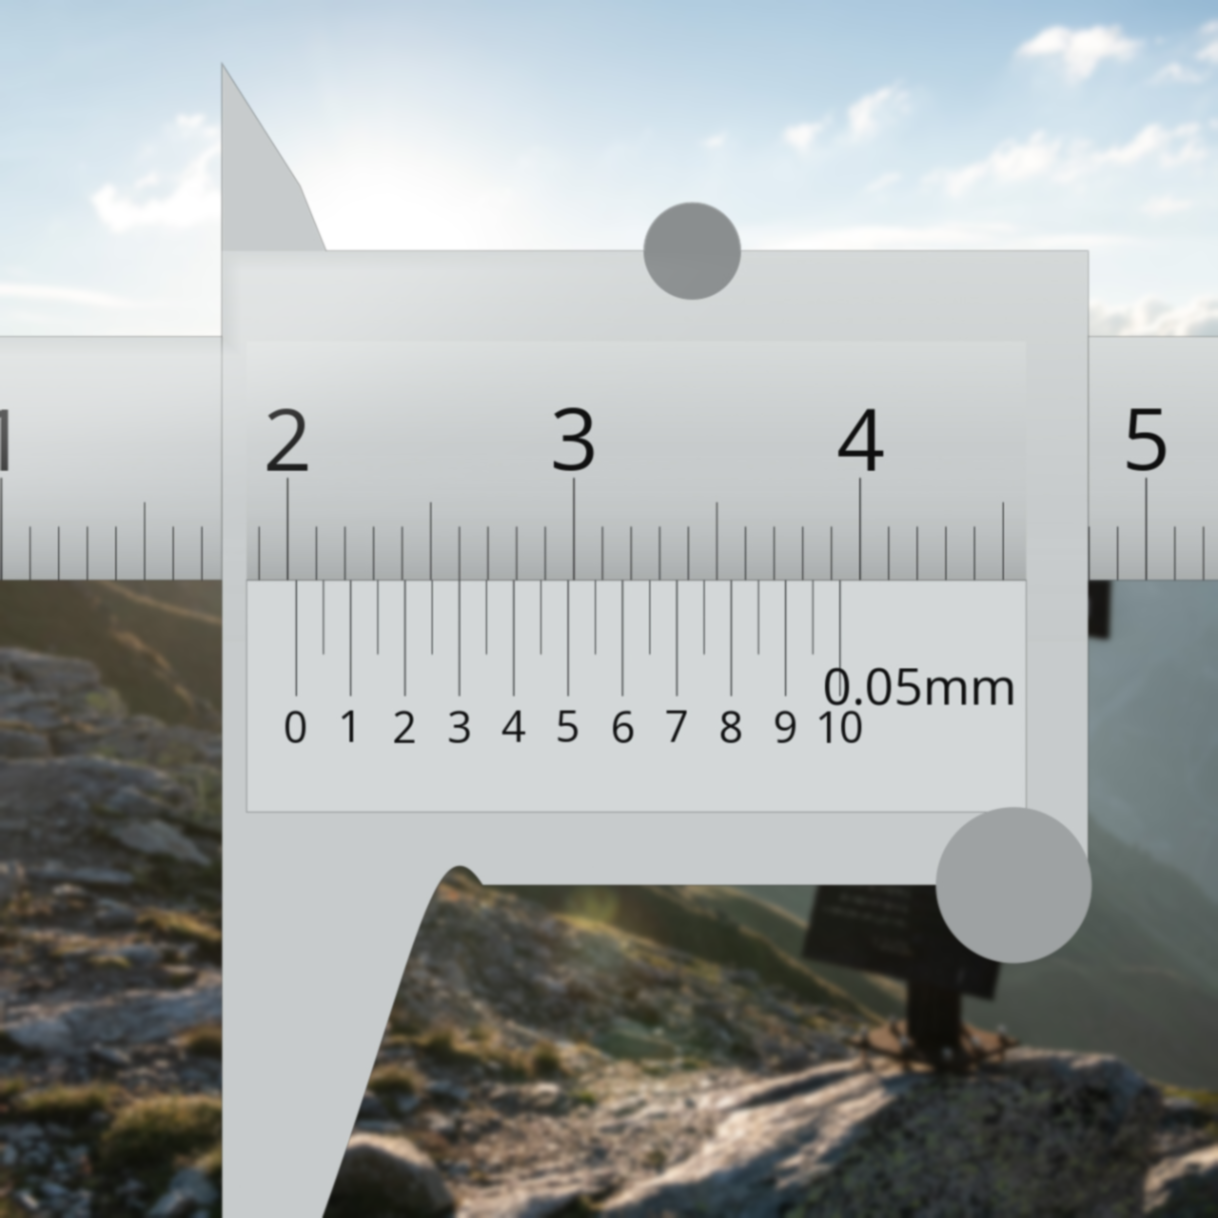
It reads 20.30,mm
